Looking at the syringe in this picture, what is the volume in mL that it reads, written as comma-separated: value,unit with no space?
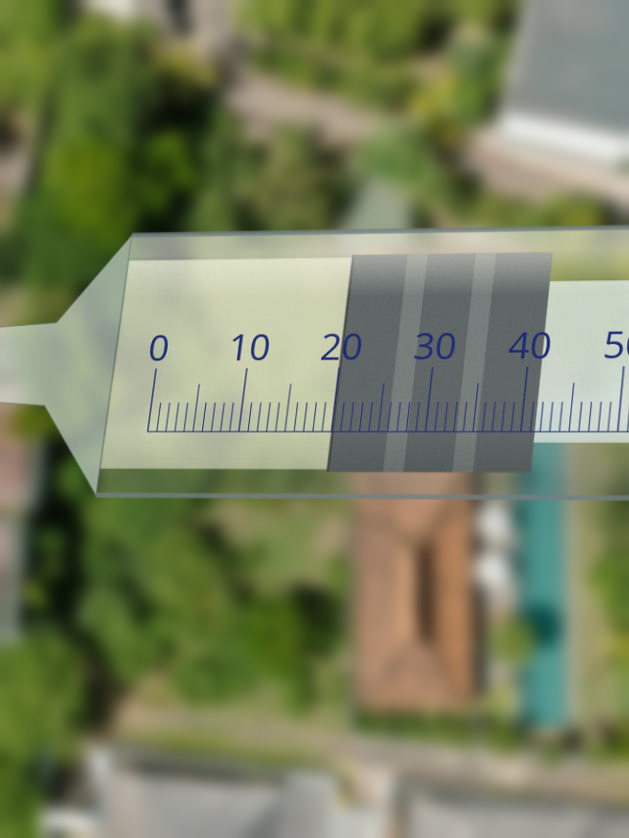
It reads 20,mL
